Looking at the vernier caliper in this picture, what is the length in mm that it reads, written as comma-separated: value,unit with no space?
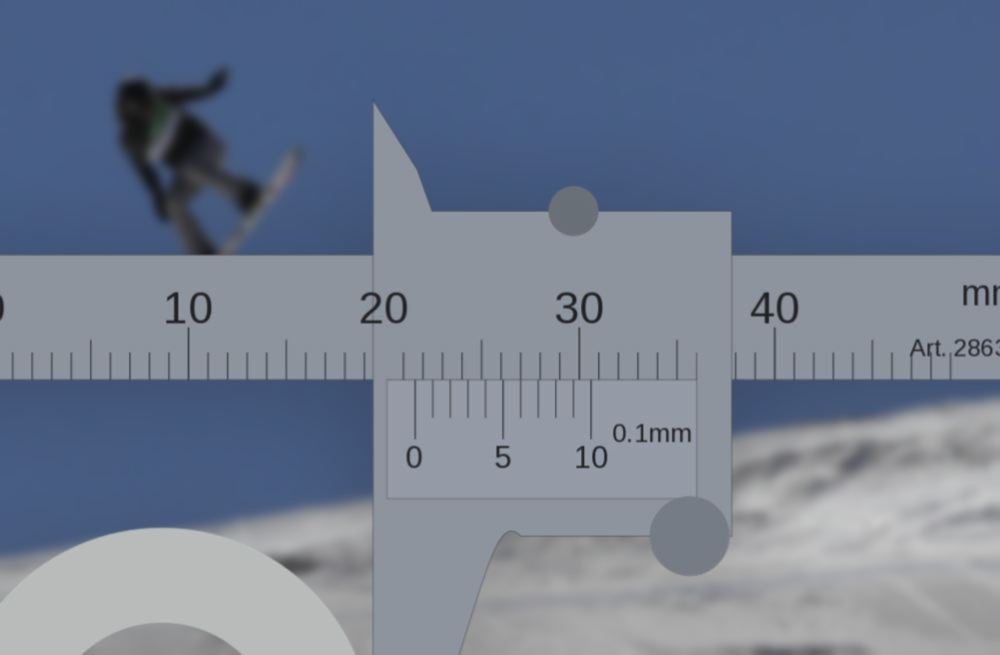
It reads 21.6,mm
